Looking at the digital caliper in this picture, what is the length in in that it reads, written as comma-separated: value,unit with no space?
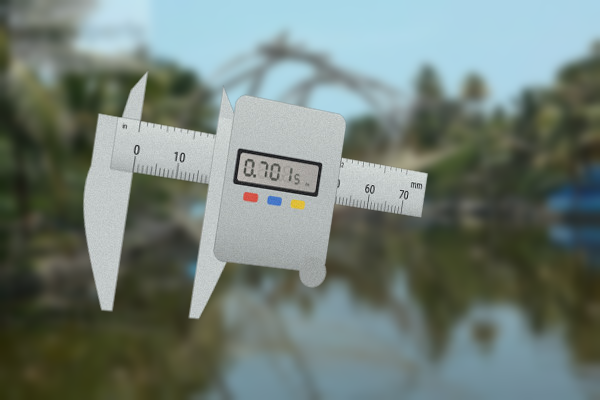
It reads 0.7015,in
